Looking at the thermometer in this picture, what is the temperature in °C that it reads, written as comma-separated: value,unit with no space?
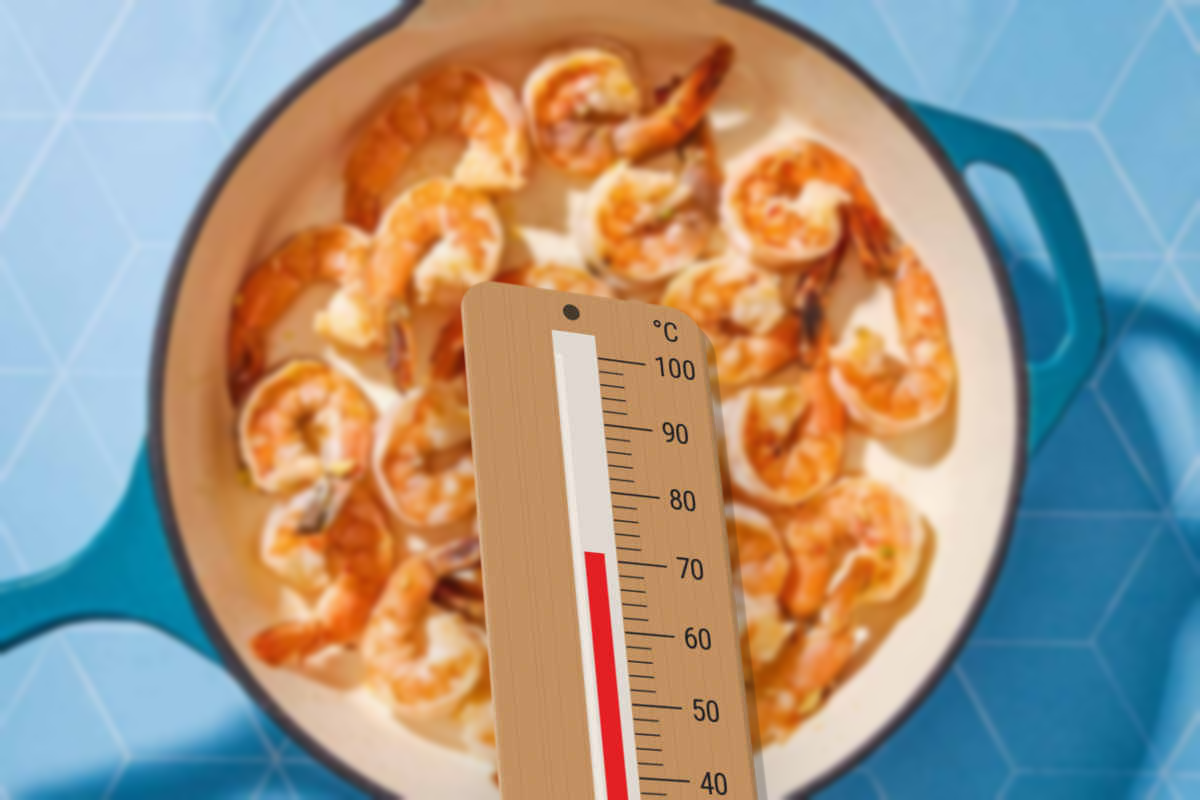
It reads 71,°C
